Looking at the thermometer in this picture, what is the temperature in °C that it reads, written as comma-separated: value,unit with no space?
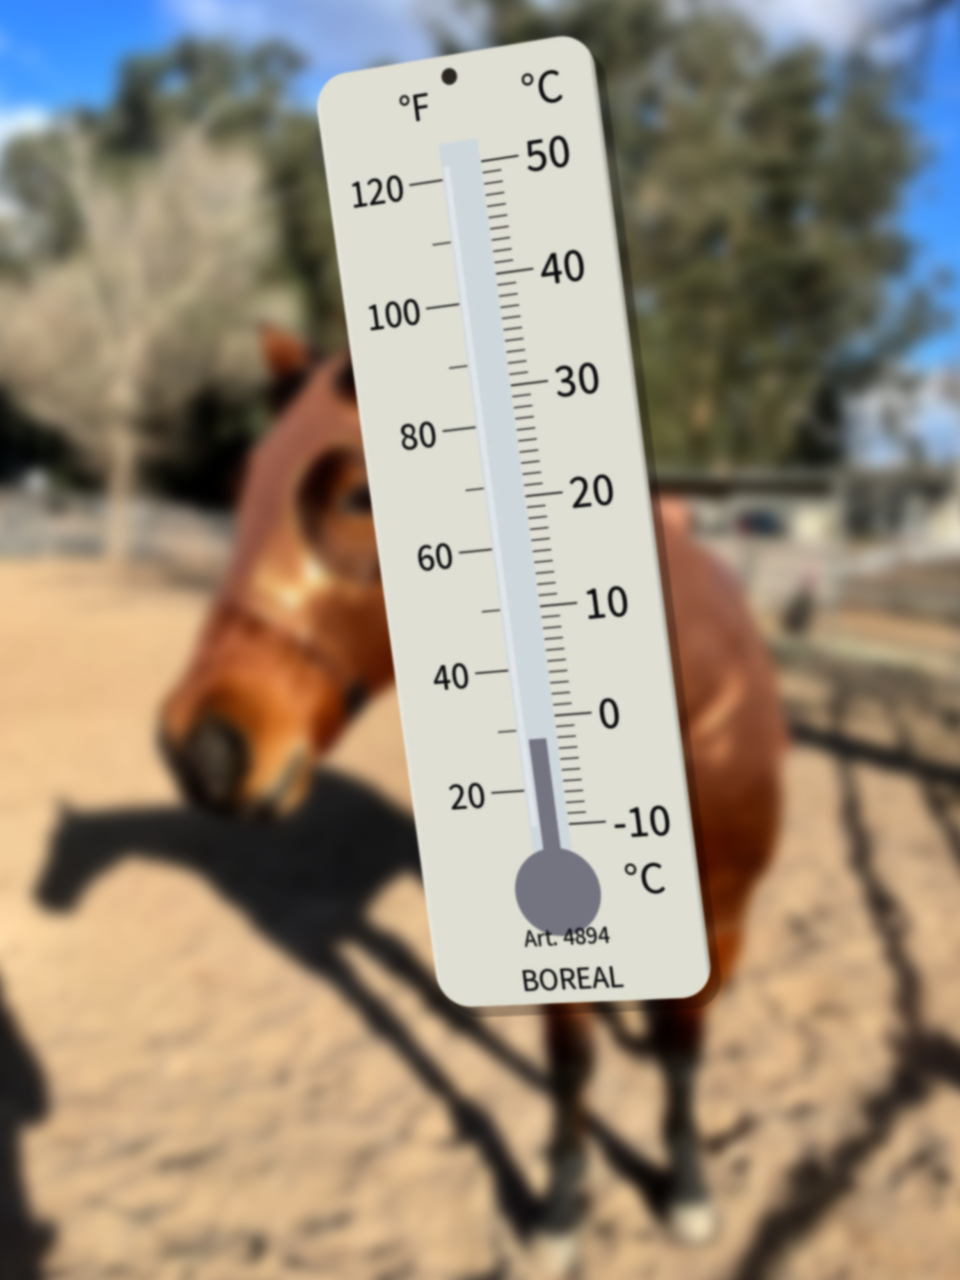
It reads -2,°C
